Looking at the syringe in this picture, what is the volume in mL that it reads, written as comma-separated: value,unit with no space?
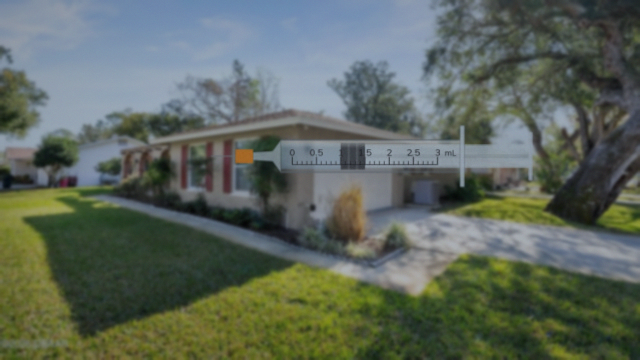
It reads 1,mL
